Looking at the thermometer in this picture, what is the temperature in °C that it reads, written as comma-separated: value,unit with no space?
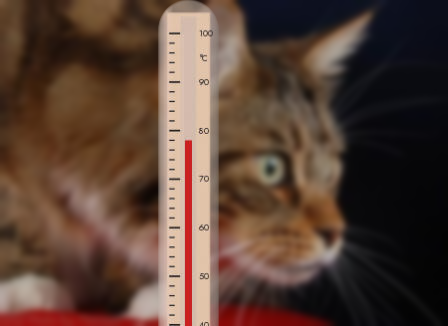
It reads 78,°C
